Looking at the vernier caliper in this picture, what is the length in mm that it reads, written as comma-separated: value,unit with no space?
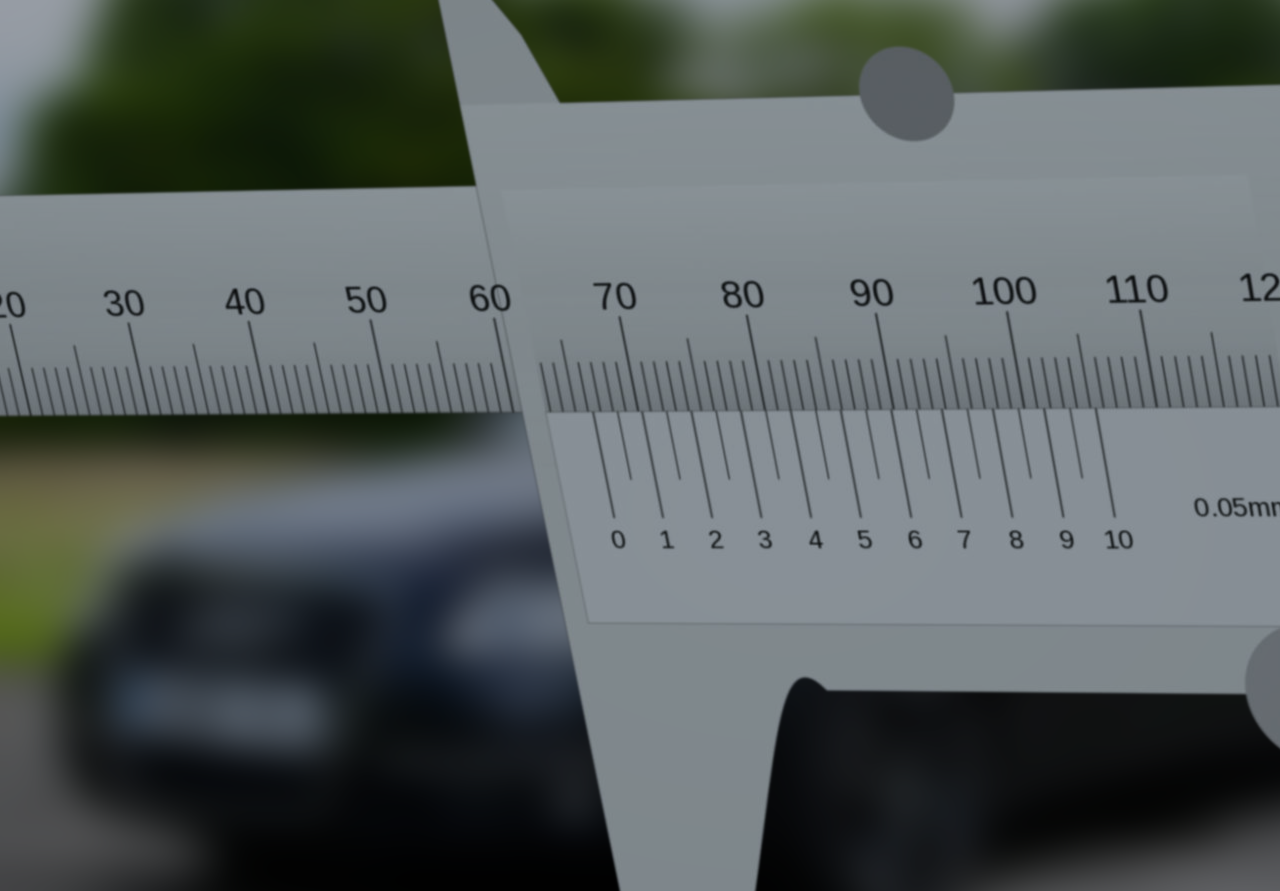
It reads 66.4,mm
